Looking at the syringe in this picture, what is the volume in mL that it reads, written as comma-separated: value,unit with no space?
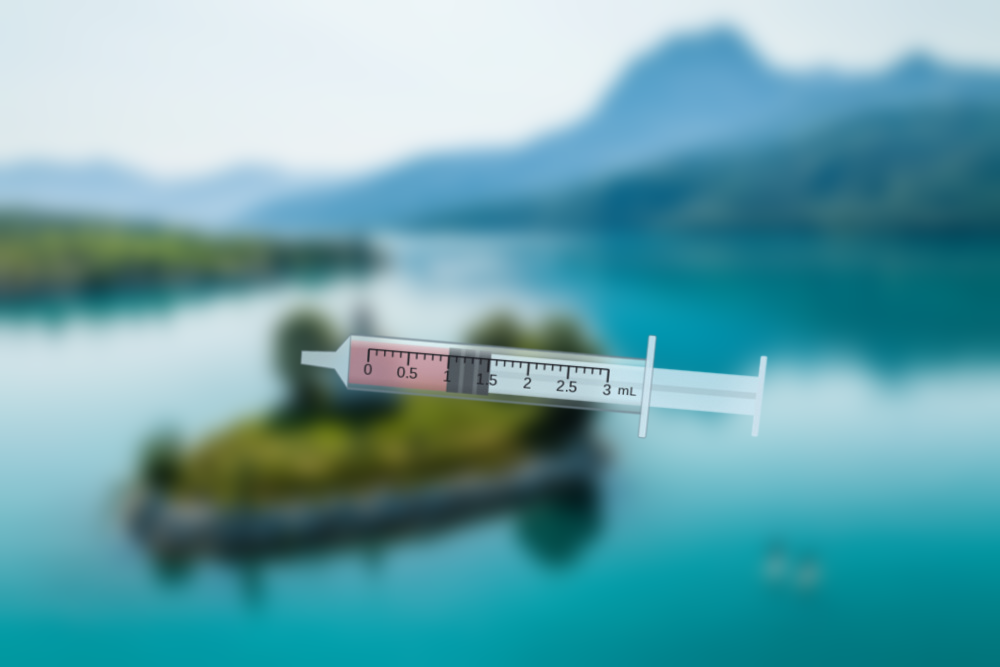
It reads 1,mL
